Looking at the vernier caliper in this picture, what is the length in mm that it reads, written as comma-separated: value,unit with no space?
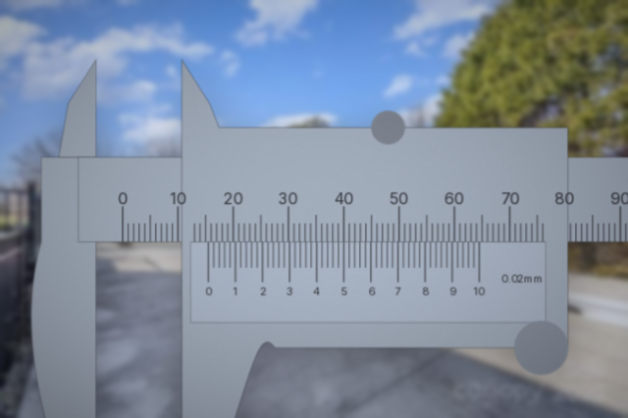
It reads 15.5,mm
